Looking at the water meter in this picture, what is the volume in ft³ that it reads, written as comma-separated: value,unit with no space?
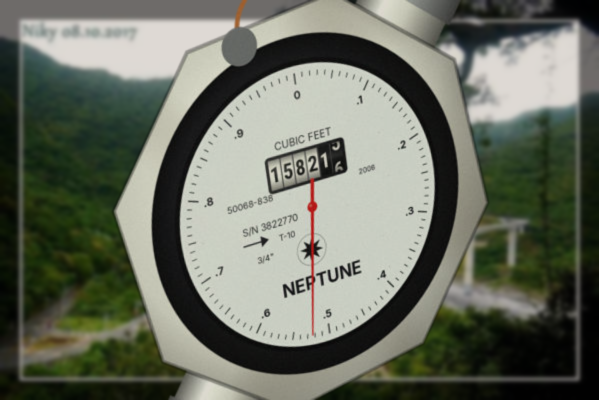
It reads 158215.52,ft³
